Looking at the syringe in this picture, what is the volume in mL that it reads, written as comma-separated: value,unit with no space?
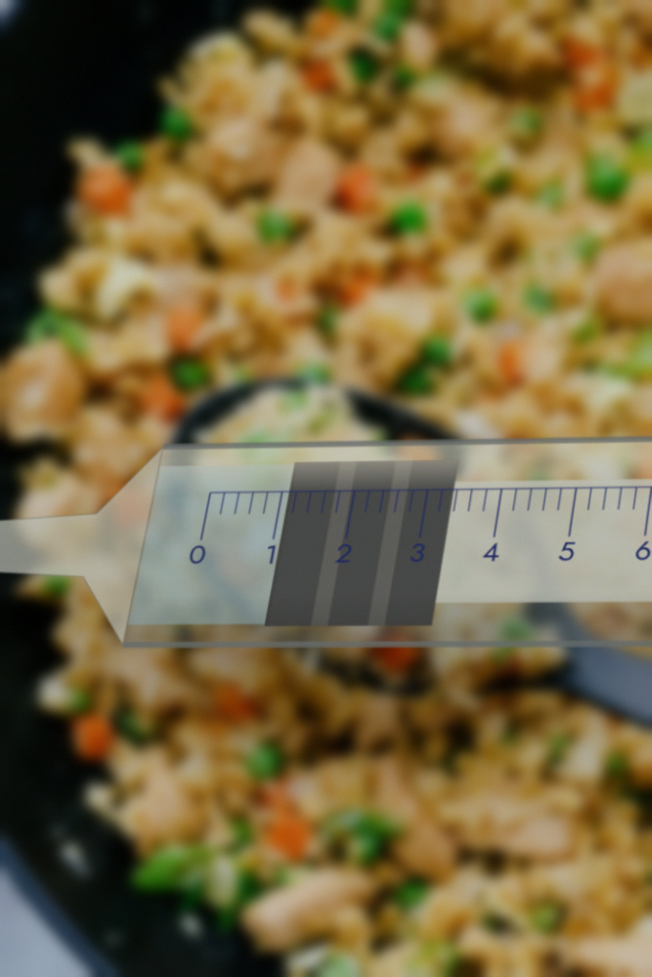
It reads 1.1,mL
